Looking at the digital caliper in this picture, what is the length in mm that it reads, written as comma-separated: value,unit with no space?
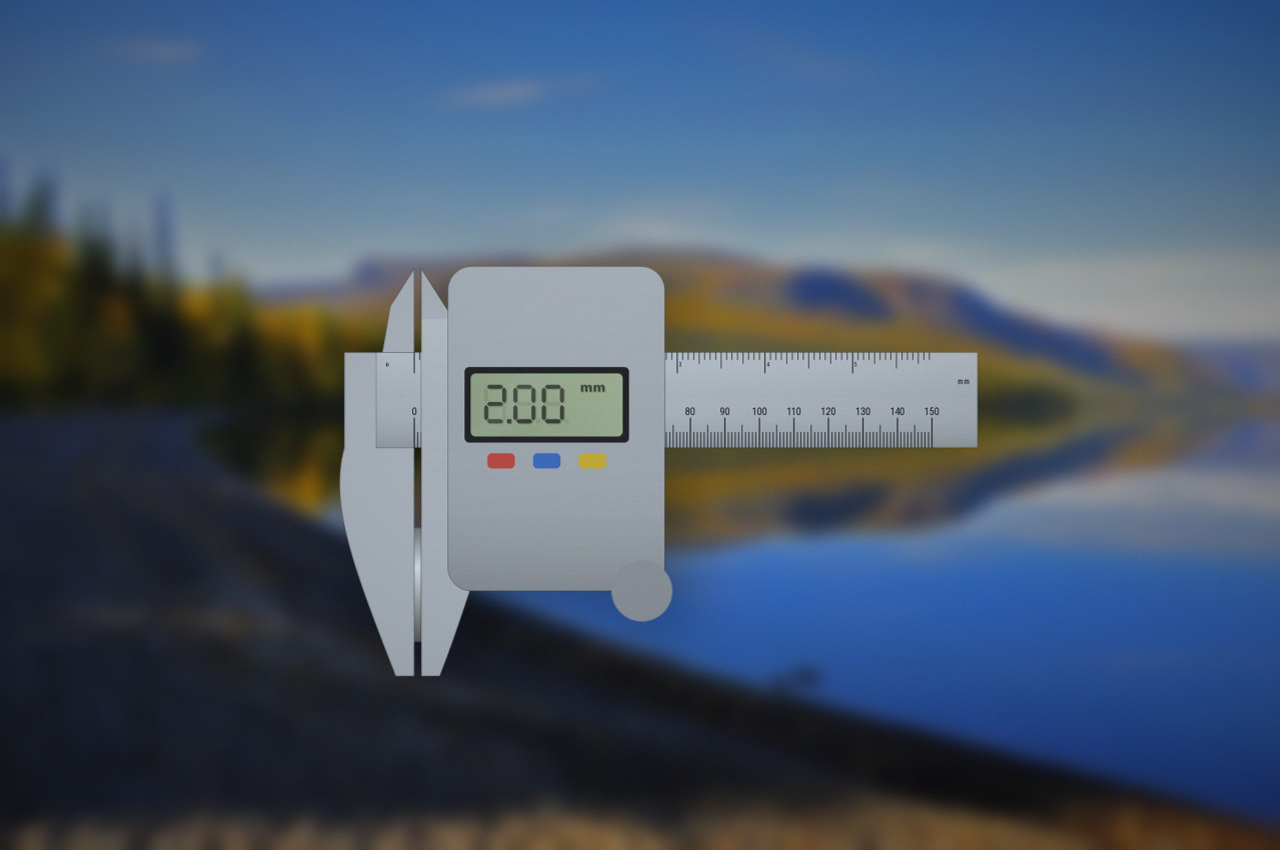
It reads 2.00,mm
